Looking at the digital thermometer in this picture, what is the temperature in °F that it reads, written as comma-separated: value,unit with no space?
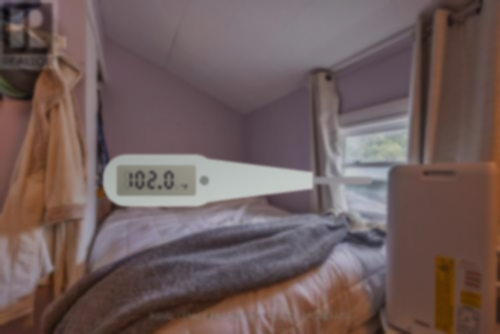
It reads 102.0,°F
